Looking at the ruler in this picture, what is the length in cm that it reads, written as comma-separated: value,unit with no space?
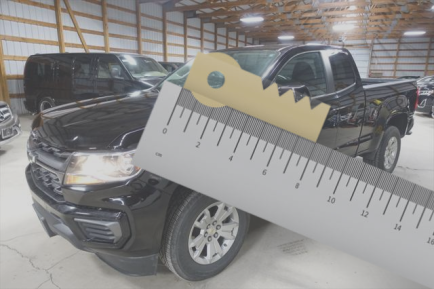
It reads 8,cm
